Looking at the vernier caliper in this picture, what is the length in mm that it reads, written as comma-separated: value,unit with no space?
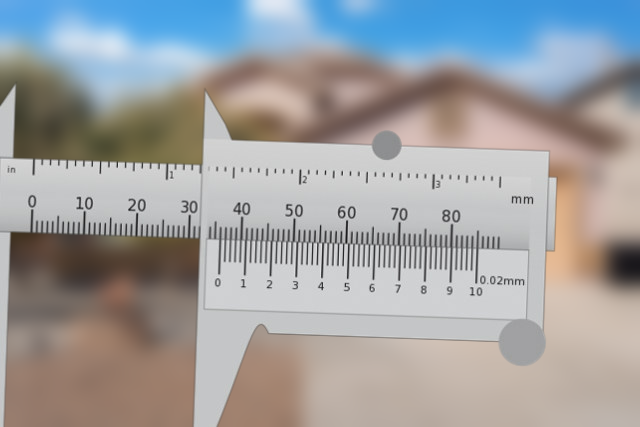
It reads 36.0,mm
